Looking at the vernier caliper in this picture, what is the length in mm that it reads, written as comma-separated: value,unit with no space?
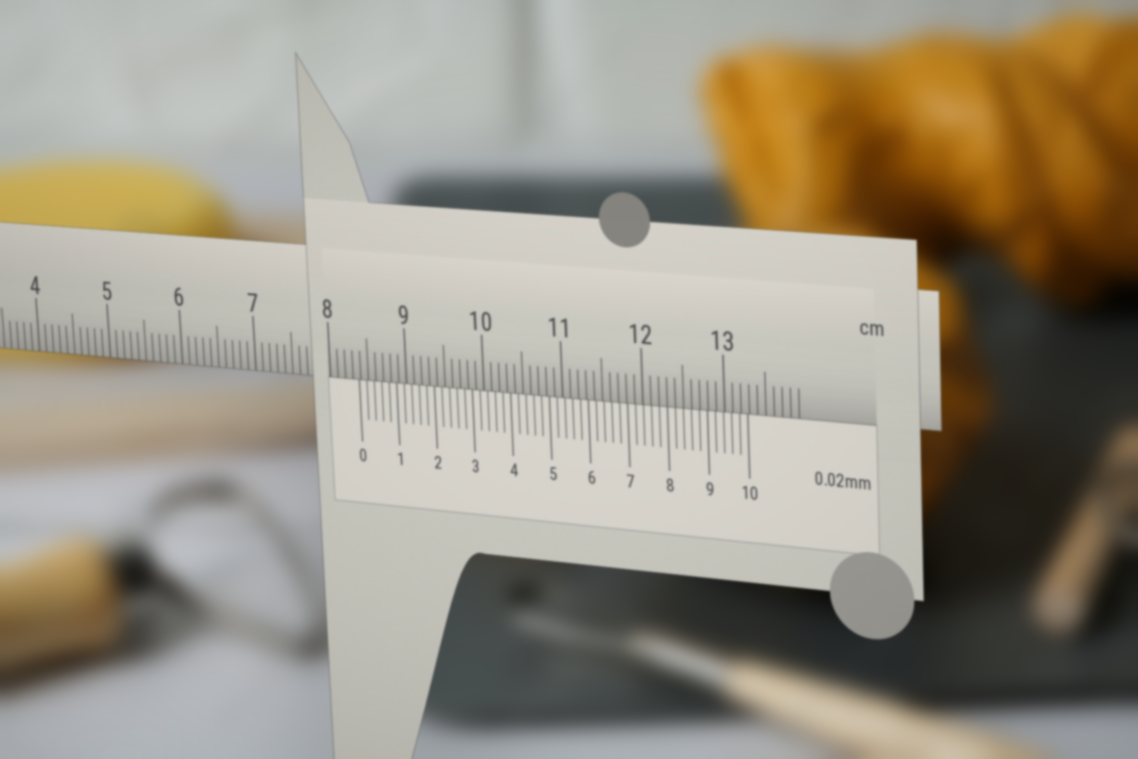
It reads 83.8,mm
